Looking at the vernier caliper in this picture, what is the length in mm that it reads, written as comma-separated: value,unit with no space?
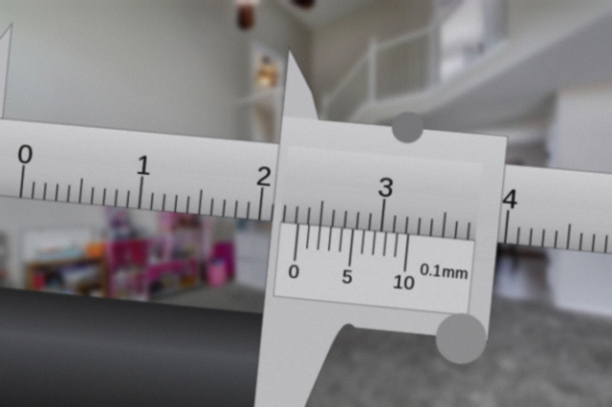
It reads 23.2,mm
